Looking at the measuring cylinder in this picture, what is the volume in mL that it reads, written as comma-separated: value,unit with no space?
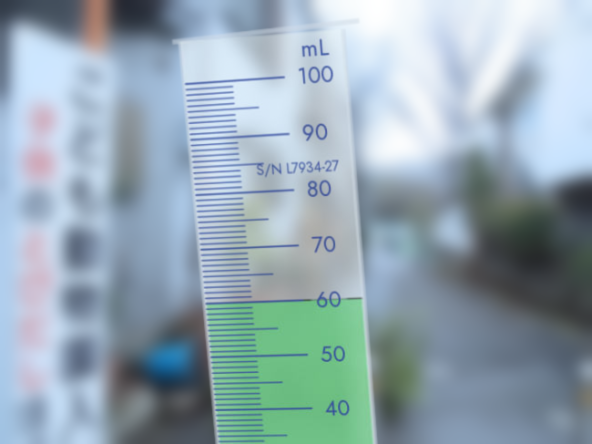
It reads 60,mL
